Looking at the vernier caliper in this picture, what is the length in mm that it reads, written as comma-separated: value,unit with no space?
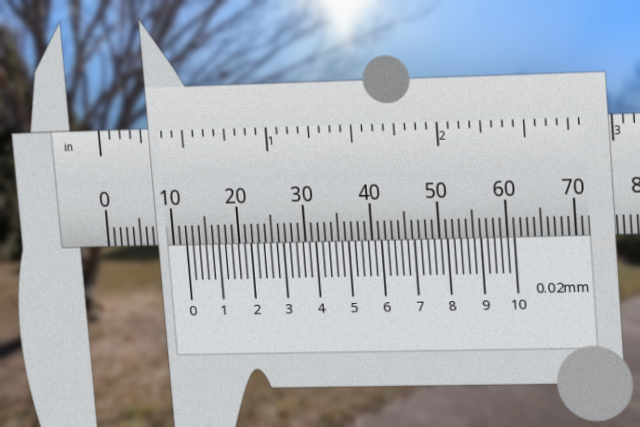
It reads 12.0,mm
